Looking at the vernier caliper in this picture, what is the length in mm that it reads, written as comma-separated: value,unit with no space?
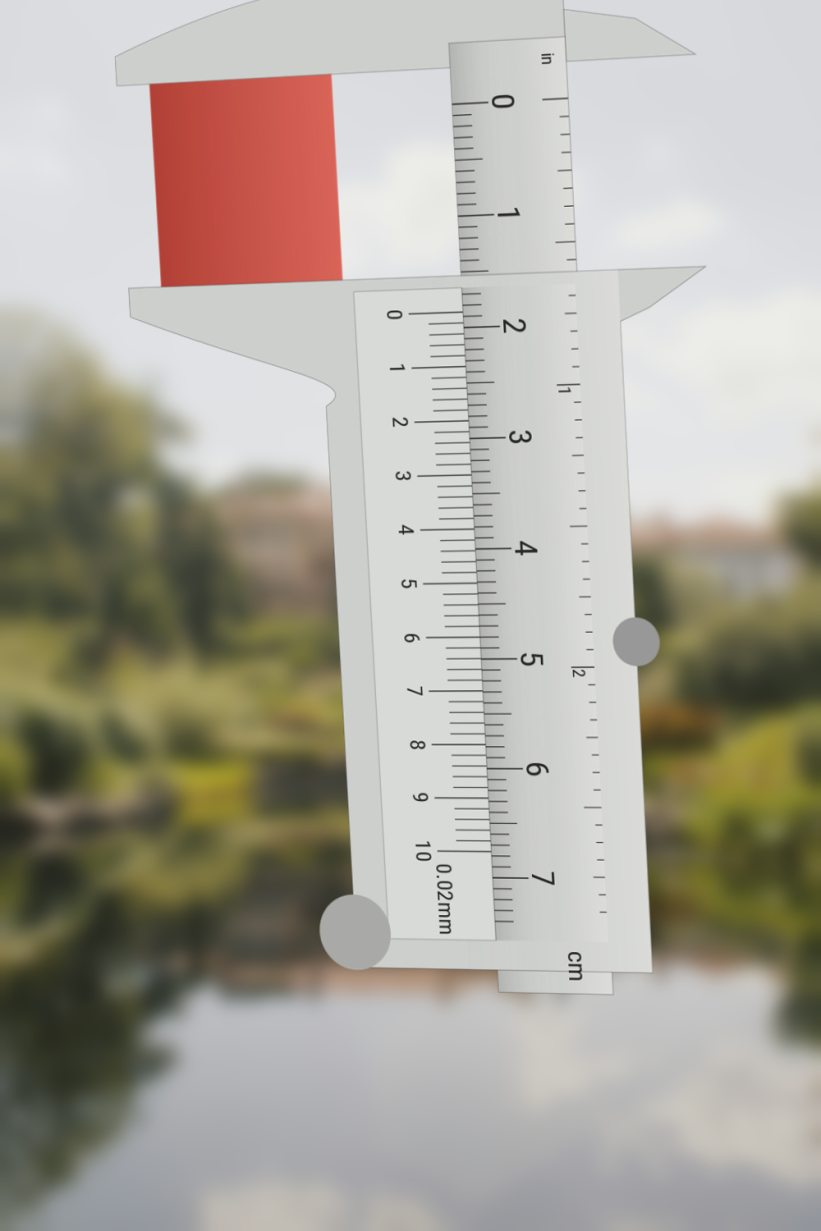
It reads 18.6,mm
